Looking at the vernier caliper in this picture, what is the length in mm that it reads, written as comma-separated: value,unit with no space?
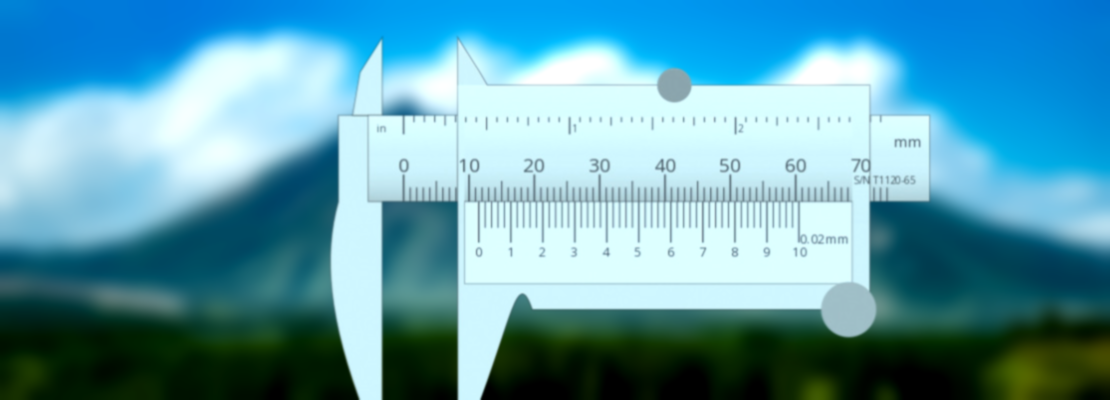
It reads 11.5,mm
